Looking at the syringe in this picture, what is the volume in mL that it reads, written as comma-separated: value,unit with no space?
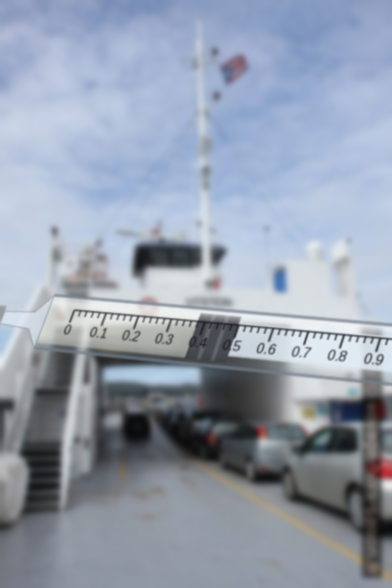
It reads 0.38,mL
